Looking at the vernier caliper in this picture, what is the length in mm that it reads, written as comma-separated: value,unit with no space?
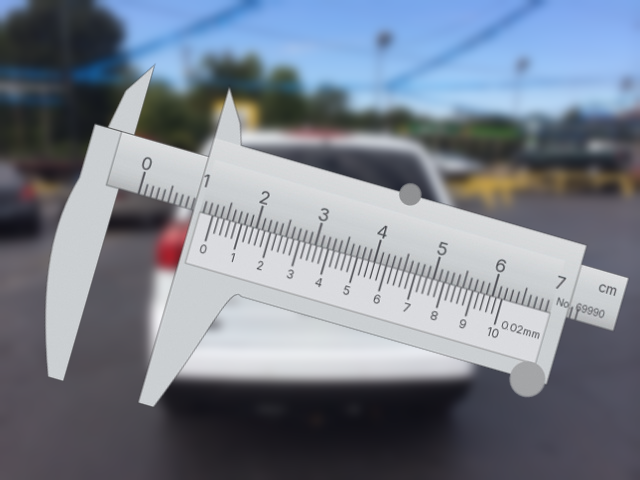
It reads 12.6,mm
